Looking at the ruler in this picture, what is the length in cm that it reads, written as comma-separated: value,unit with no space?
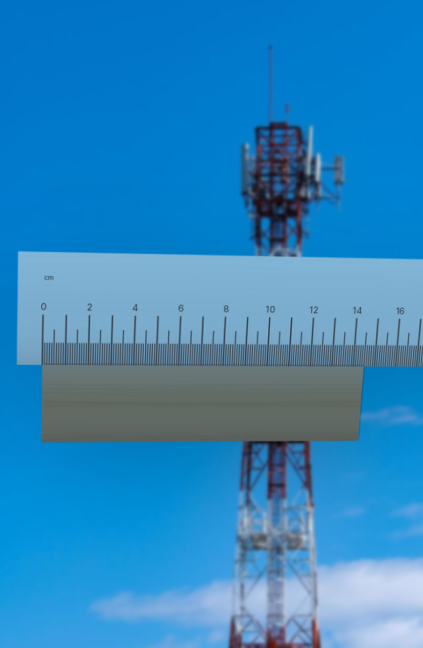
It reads 14.5,cm
